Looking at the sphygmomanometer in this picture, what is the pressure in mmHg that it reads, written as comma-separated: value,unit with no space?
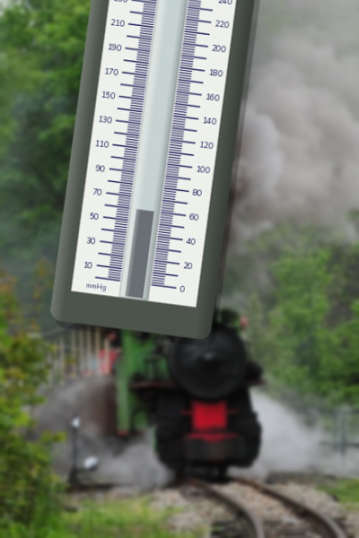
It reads 60,mmHg
